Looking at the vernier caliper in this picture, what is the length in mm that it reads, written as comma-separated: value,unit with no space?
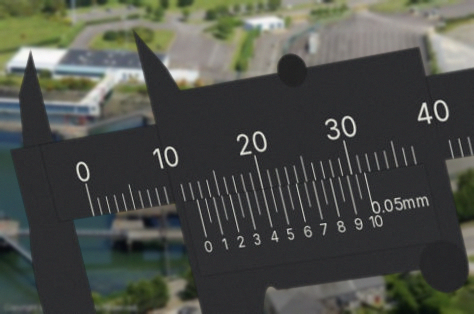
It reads 12.4,mm
